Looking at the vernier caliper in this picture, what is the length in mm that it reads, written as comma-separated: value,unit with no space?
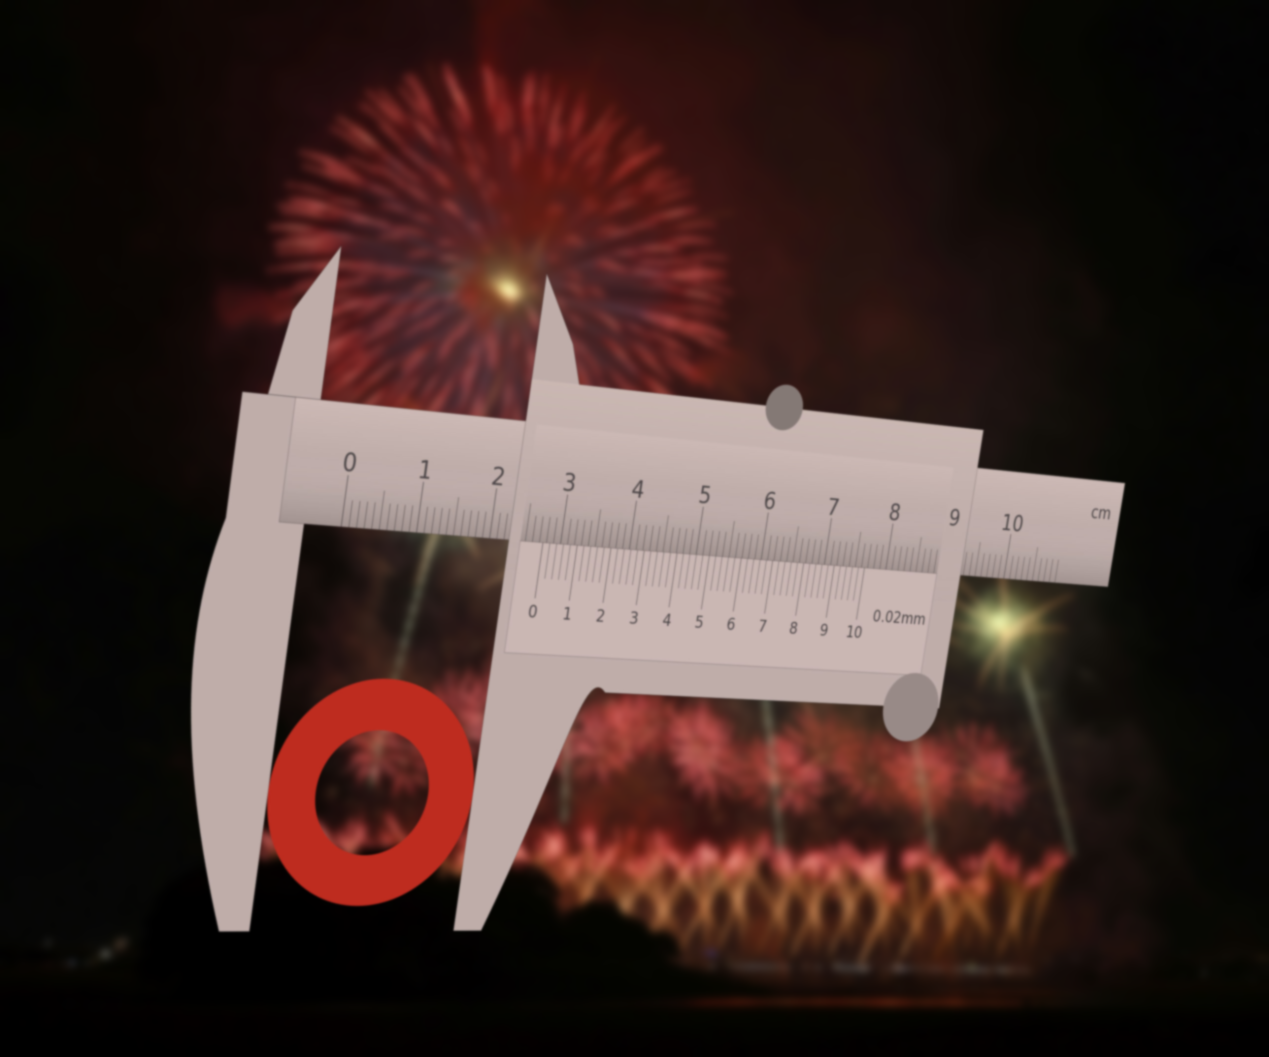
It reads 27.5,mm
